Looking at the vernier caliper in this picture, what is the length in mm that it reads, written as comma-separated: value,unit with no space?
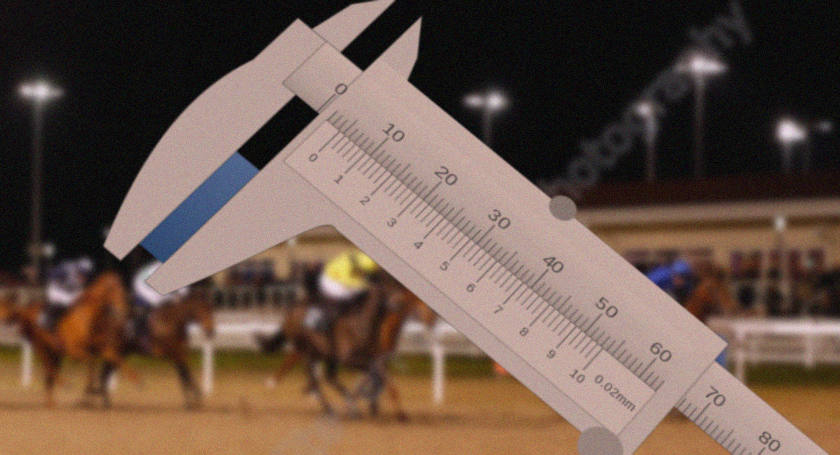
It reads 4.4,mm
